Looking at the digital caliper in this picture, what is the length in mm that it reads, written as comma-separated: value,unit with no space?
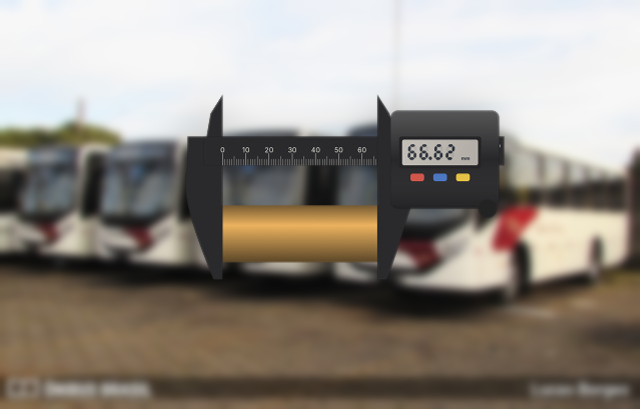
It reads 66.62,mm
